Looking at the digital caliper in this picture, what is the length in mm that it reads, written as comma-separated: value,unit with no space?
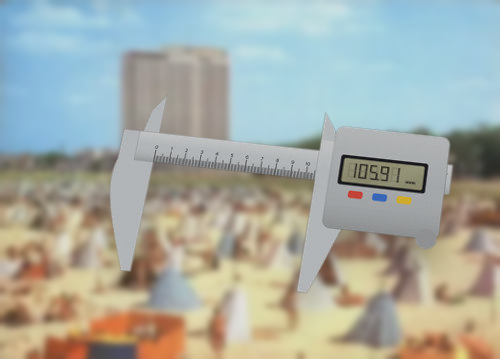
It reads 105.91,mm
